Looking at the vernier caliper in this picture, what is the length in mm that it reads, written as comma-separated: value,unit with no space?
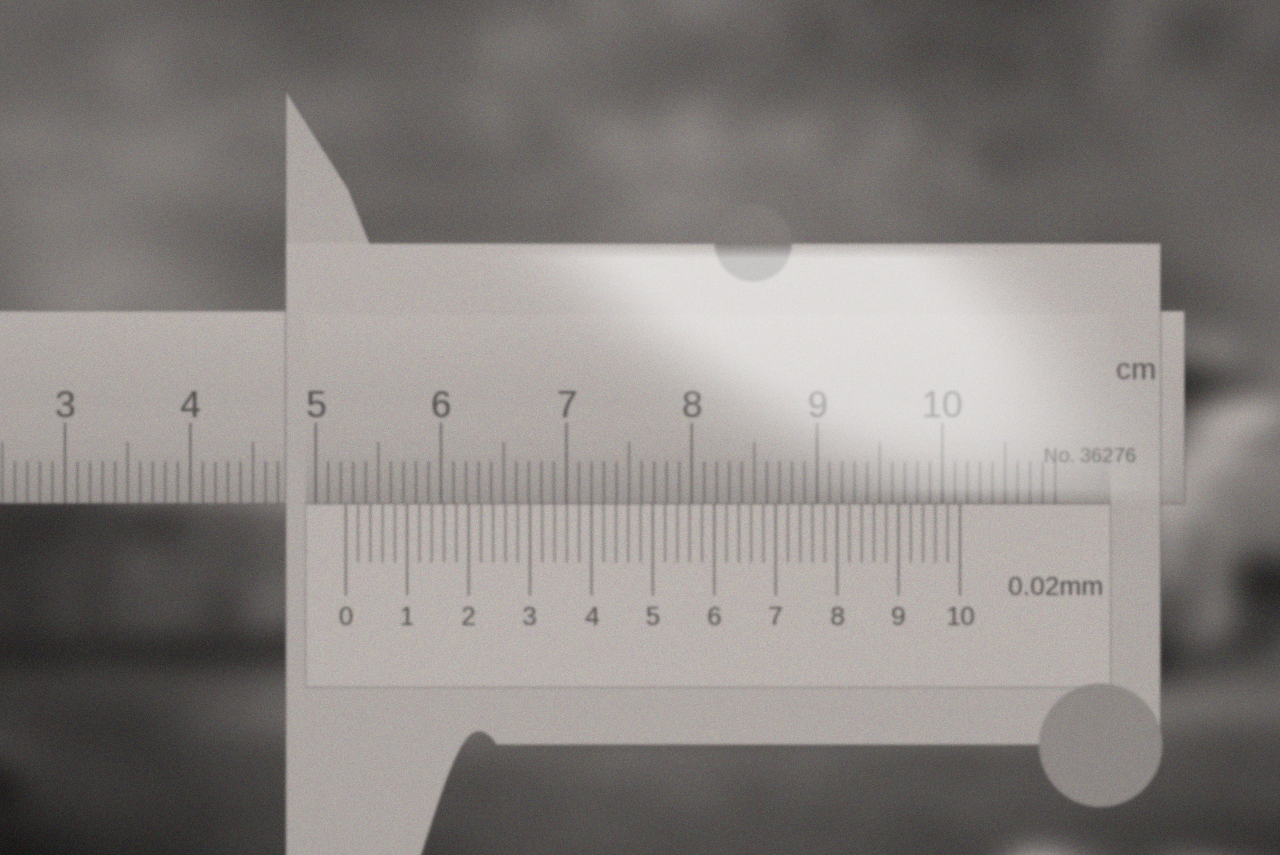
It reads 52.4,mm
